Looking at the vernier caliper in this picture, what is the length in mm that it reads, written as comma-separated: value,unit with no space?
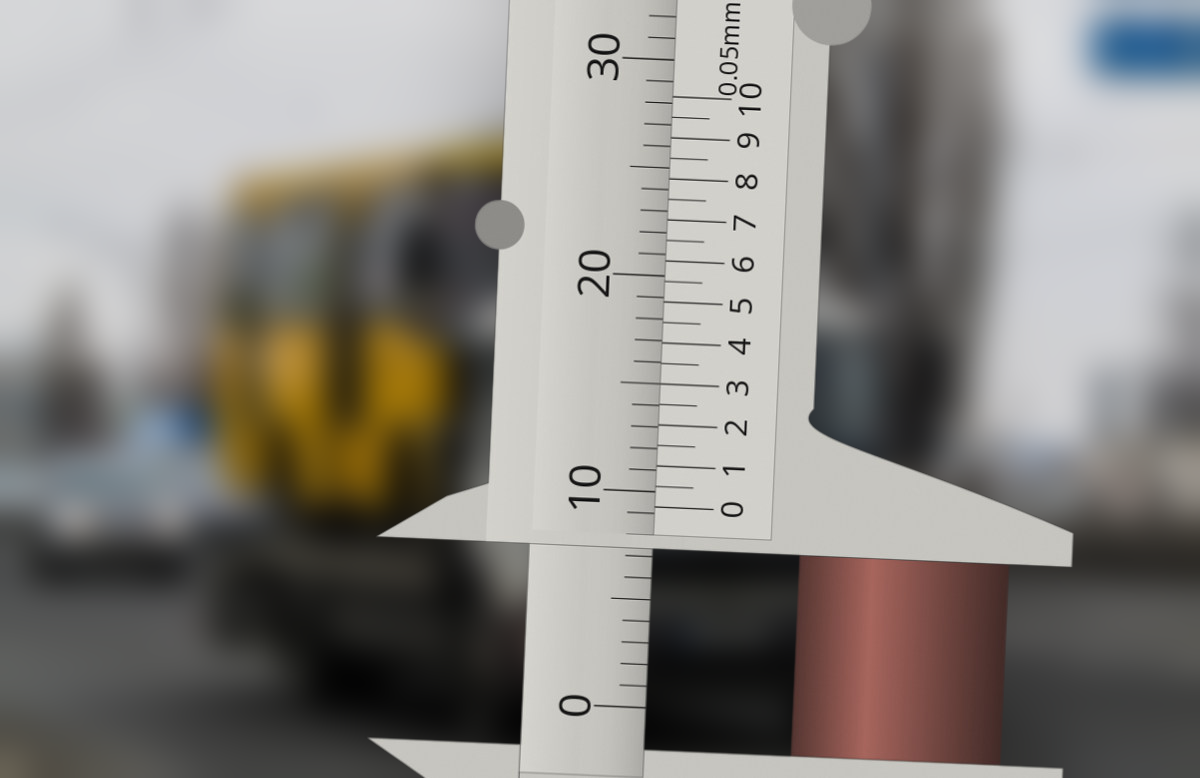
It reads 9.3,mm
